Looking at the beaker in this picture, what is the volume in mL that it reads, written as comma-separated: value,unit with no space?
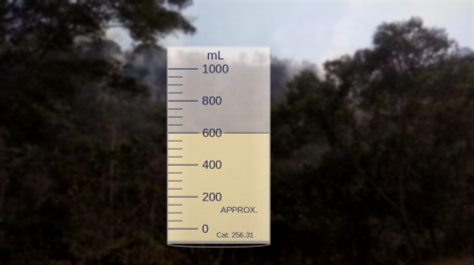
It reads 600,mL
